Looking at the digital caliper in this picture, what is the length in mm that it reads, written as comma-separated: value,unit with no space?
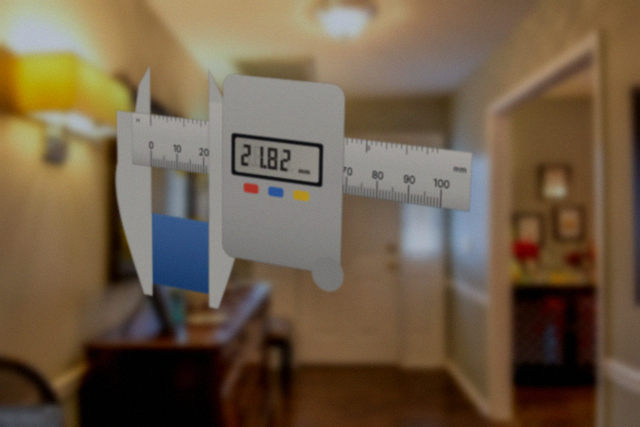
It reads 21.82,mm
